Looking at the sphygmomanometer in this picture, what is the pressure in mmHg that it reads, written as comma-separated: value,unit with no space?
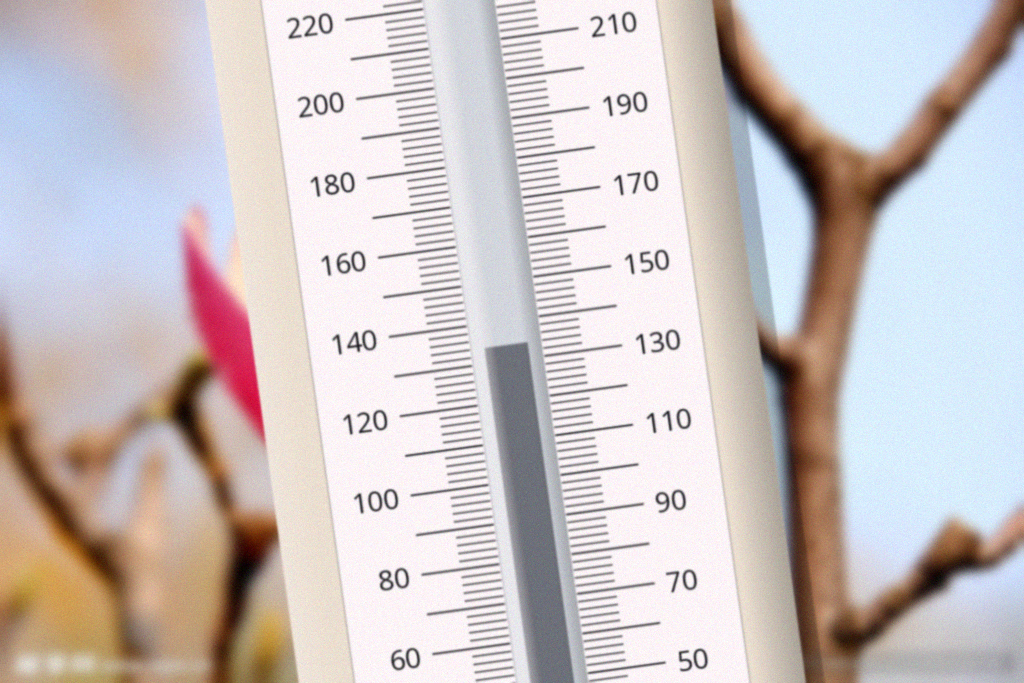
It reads 134,mmHg
